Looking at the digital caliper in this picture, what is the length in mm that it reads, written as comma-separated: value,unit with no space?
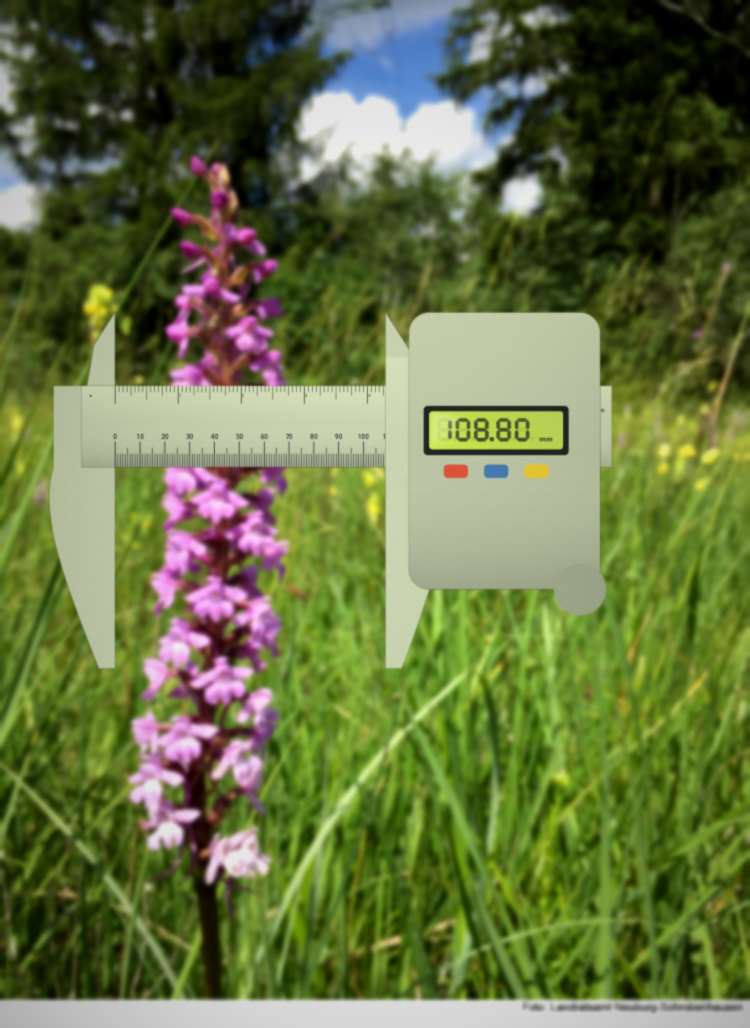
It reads 108.80,mm
